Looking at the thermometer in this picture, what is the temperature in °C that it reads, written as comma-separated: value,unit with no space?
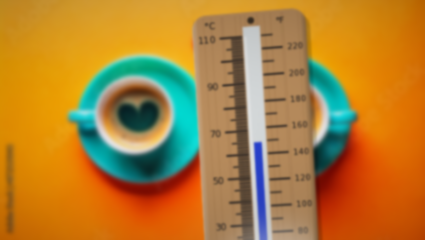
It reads 65,°C
